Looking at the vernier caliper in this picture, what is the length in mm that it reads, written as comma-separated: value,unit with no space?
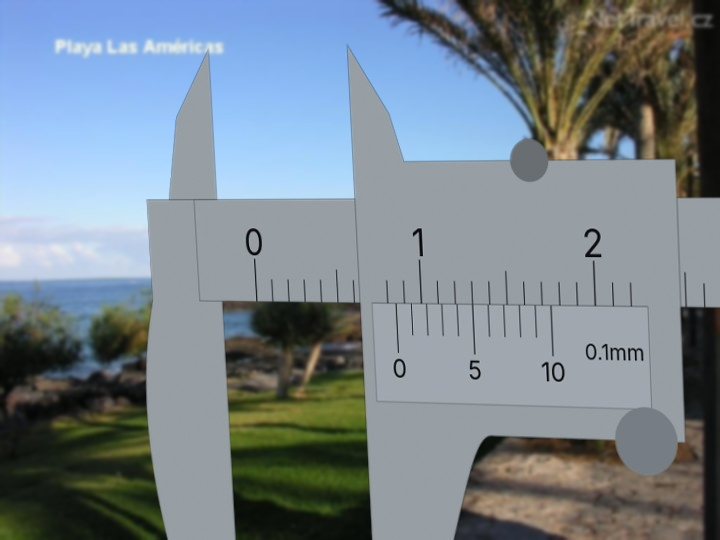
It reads 8.5,mm
